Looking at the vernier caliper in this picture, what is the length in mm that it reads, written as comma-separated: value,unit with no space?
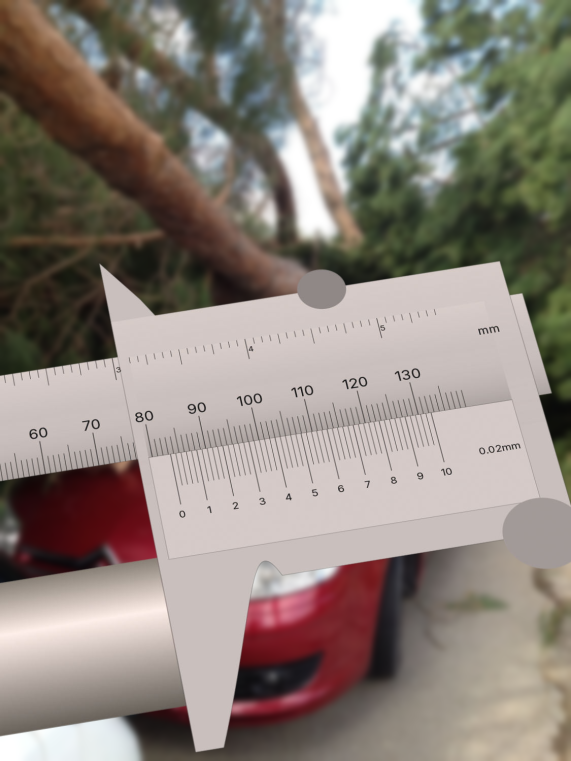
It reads 83.4,mm
